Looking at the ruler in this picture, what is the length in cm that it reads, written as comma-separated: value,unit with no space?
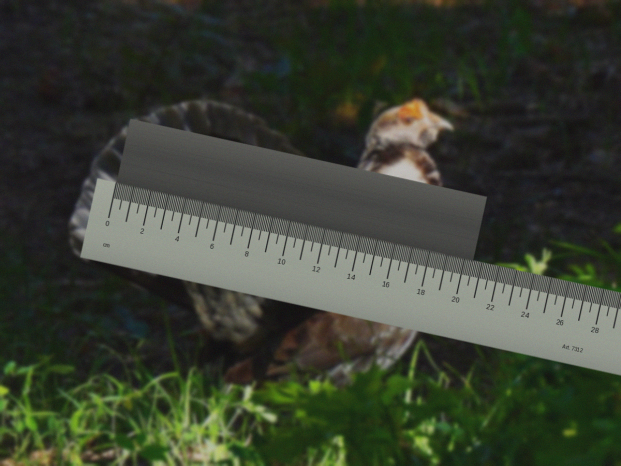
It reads 20.5,cm
